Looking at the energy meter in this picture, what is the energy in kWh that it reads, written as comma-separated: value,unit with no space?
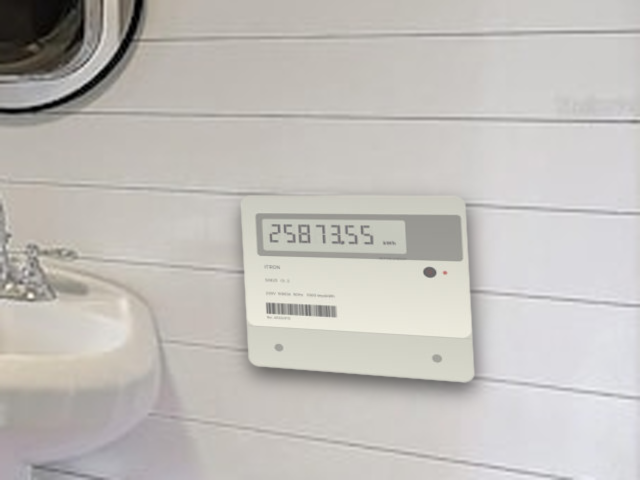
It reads 25873.55,kWh
